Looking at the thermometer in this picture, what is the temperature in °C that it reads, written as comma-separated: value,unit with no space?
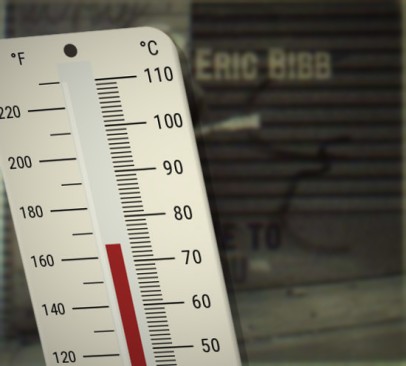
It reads 74,°C
